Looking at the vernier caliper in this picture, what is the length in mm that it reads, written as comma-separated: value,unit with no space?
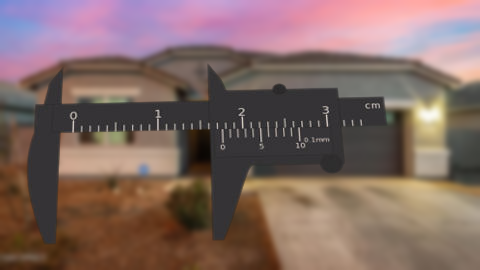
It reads 17.6,mm
